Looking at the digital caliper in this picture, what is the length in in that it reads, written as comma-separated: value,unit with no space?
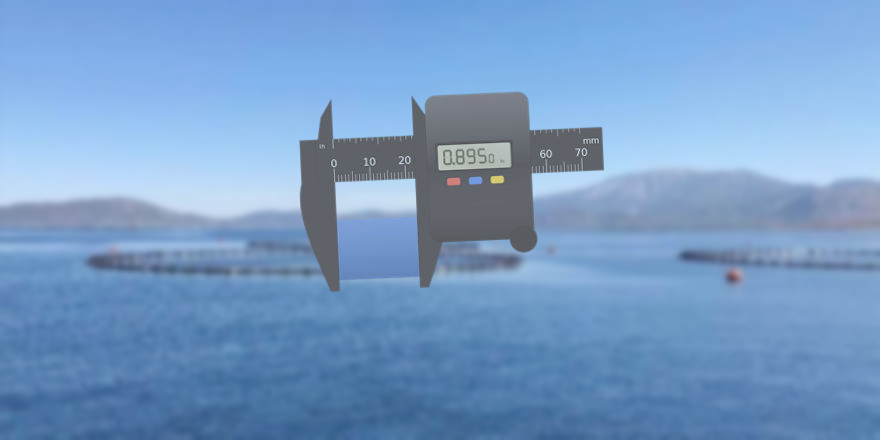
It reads 0.8950,in
